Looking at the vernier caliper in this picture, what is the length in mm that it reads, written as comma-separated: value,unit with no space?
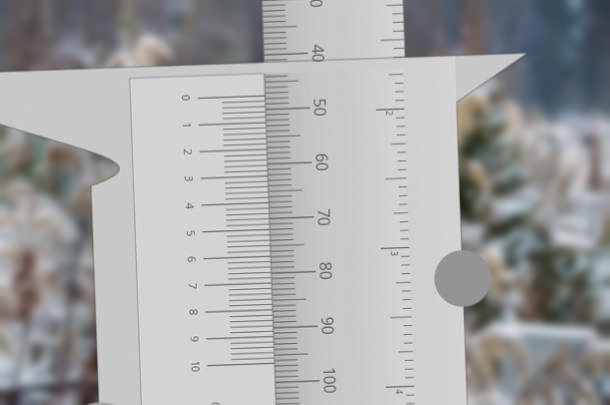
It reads 47.5,mm
